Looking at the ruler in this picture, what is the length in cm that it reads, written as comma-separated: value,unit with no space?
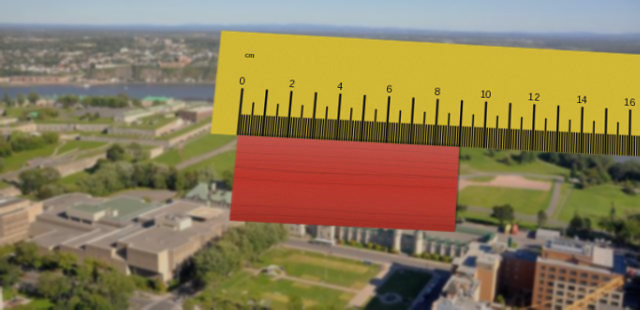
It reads 9,cm
